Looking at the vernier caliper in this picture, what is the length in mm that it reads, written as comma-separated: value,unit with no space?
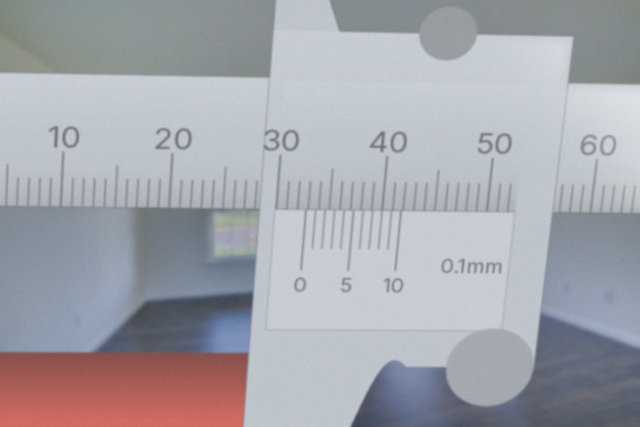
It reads 32.8,mm
